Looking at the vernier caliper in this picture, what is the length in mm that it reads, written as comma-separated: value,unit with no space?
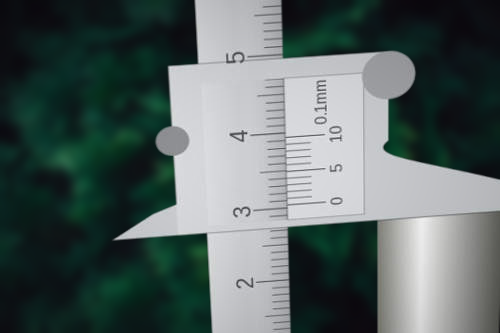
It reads 30.4,mm
